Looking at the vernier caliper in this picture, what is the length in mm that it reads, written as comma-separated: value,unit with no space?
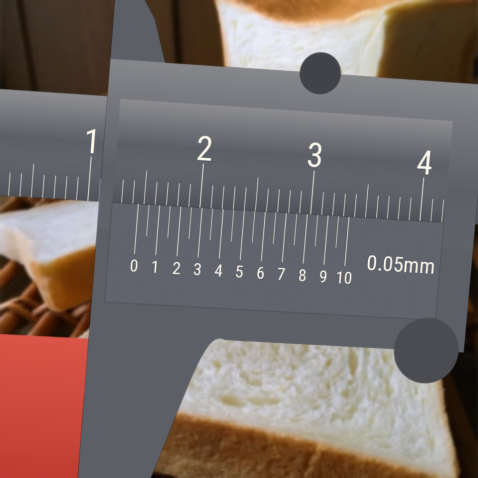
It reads 14.5,mm
